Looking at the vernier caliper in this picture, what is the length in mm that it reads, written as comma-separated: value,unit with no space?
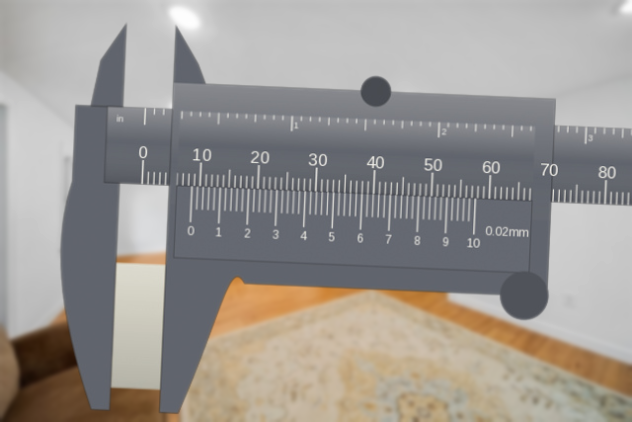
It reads 8.6,mm
